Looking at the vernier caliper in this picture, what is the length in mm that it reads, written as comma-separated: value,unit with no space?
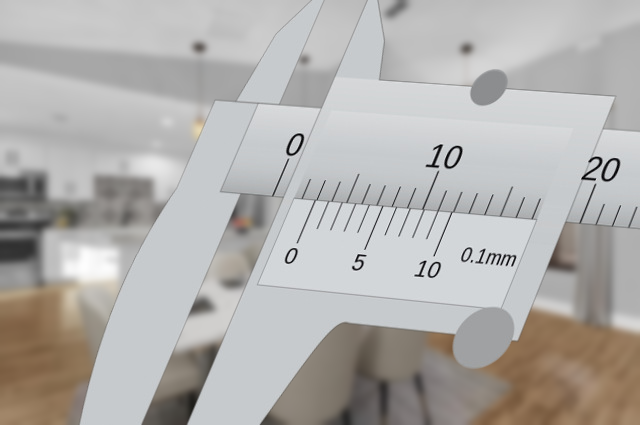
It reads 2.9,mm
